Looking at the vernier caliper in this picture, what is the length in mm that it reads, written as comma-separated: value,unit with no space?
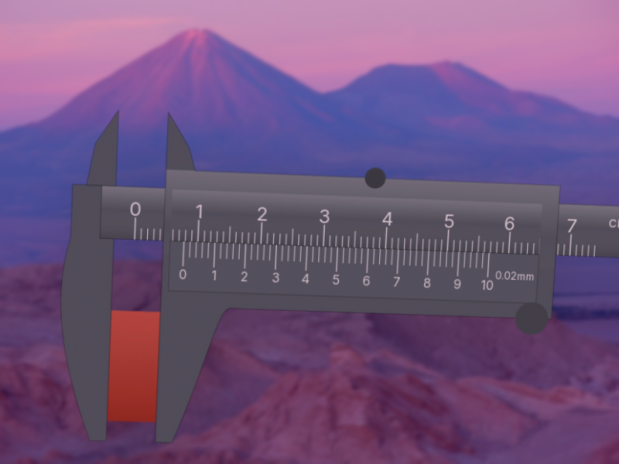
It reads 7.8,mm
